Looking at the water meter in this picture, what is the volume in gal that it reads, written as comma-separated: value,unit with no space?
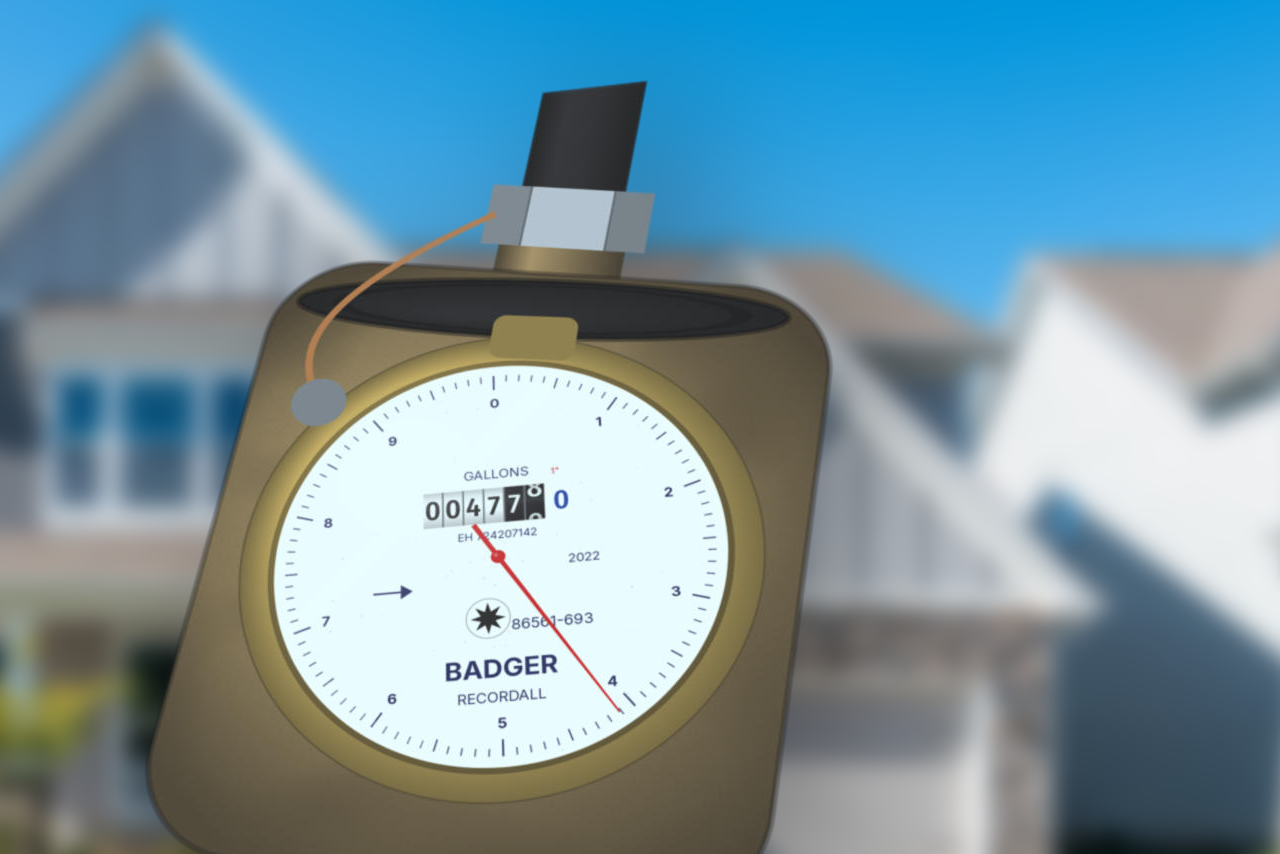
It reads 47784.1,gal
